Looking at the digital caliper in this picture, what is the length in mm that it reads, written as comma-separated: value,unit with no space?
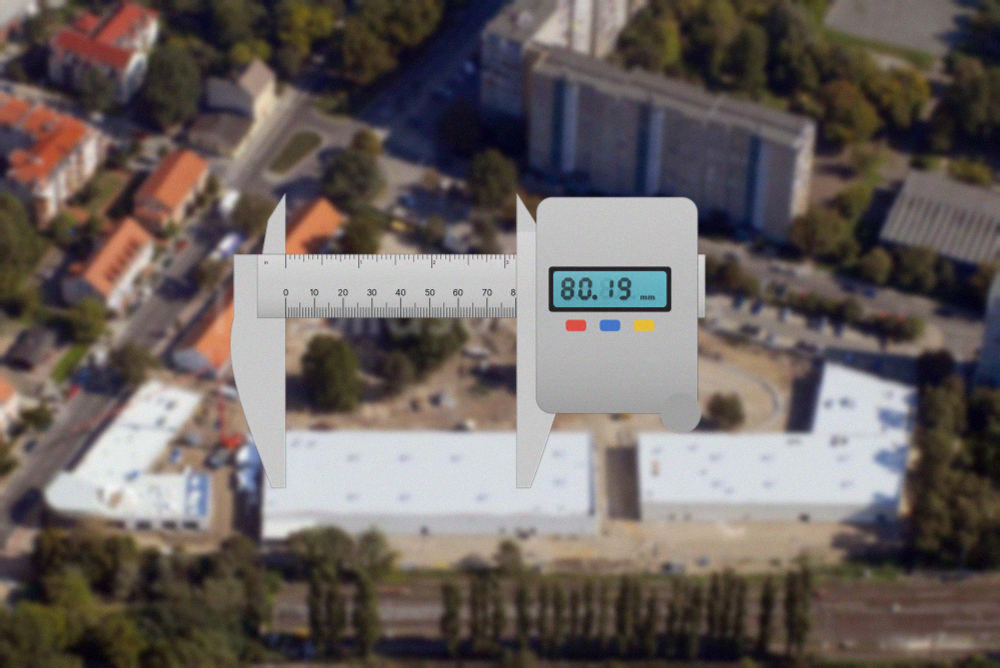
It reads 80.19,mm
